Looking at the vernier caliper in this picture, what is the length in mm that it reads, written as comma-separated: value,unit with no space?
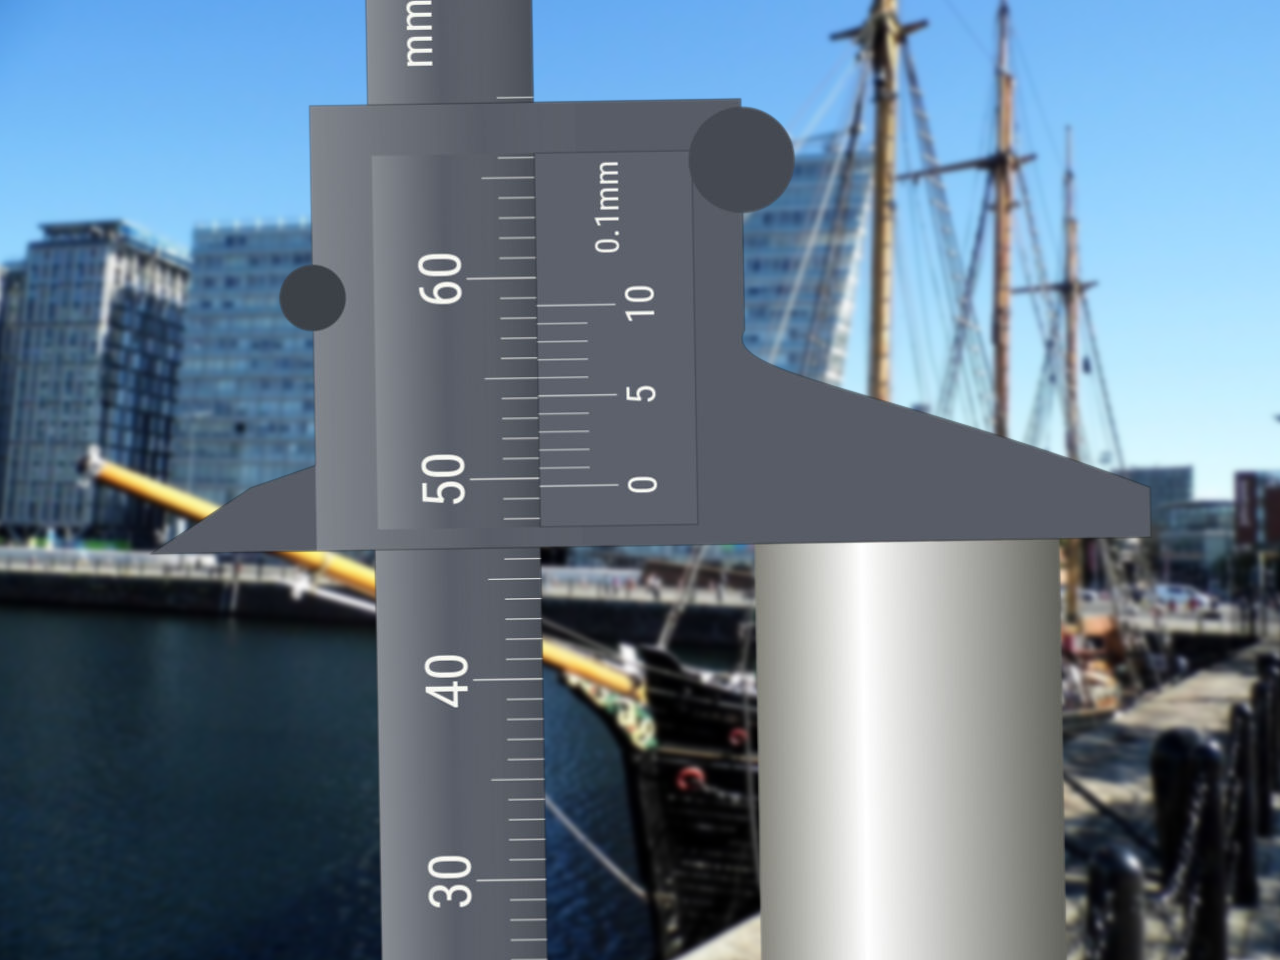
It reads 49.6,mm
